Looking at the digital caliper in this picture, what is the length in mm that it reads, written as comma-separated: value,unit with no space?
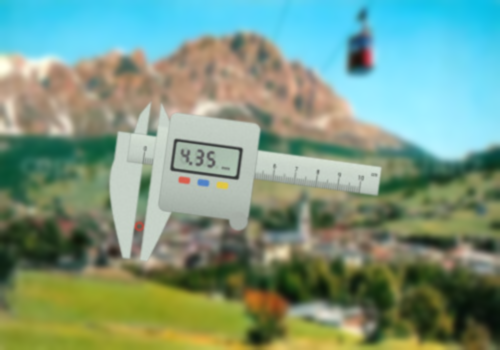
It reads 4.35,mm
